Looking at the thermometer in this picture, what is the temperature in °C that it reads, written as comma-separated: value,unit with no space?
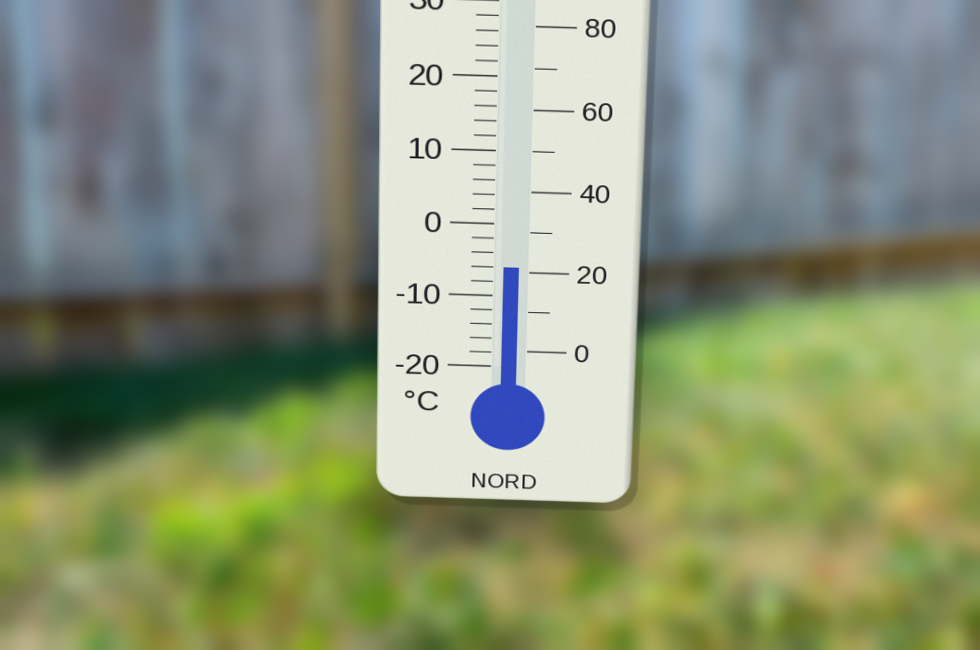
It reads -6,°C
